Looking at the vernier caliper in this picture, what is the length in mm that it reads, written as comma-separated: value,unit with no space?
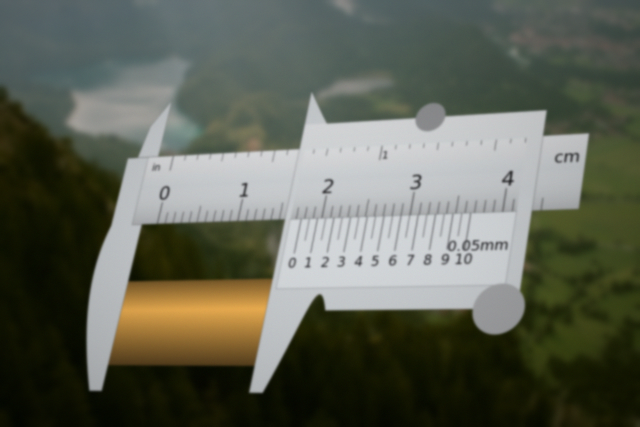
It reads 17.6,mm
